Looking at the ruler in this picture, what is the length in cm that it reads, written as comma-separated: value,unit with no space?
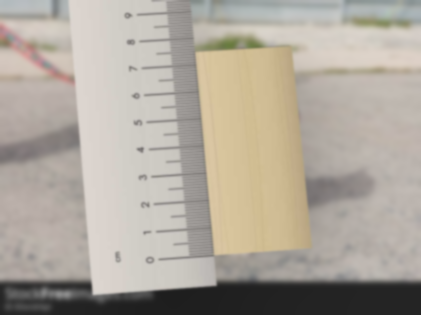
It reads 7.5,cm
